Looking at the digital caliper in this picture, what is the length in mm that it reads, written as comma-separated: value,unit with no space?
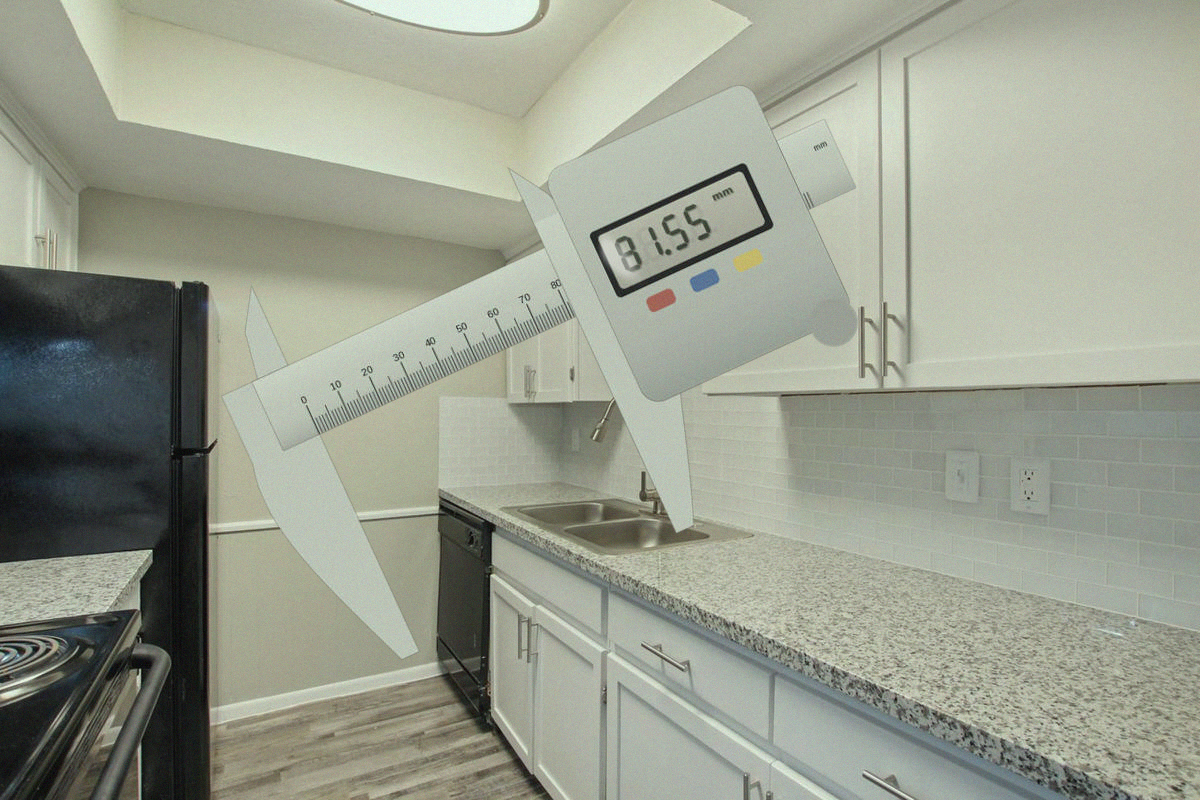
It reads 81.55,mm
